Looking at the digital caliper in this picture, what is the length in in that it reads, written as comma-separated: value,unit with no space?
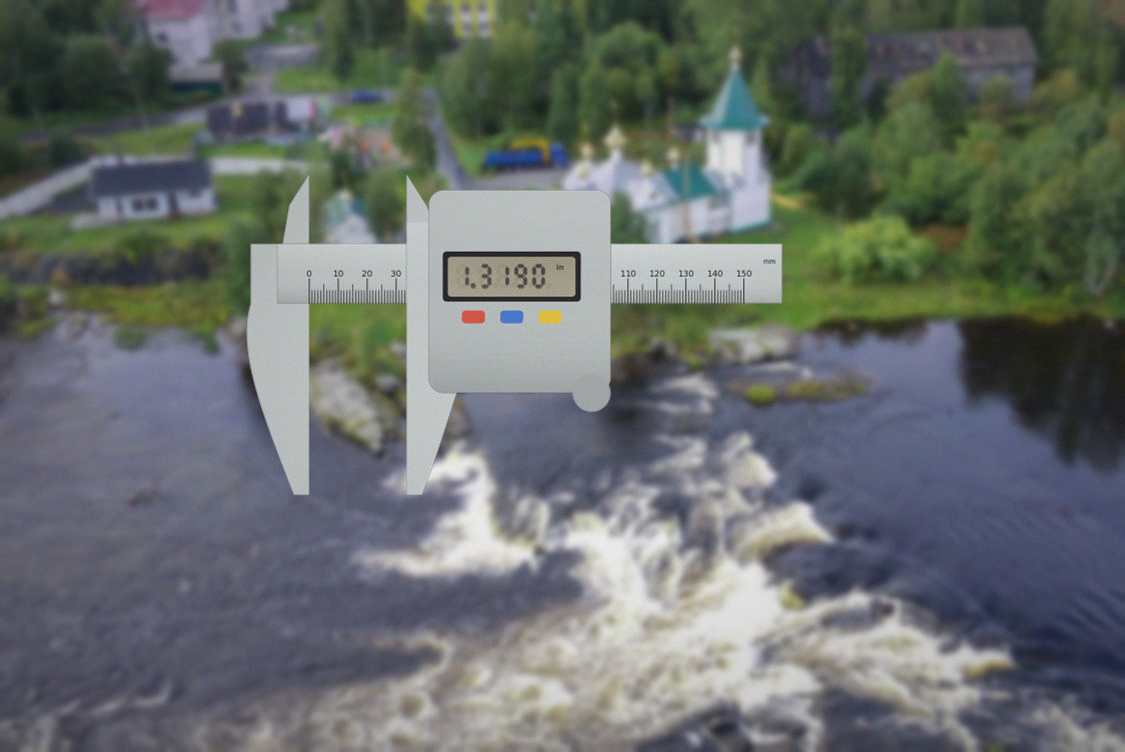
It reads 1.3190,in
